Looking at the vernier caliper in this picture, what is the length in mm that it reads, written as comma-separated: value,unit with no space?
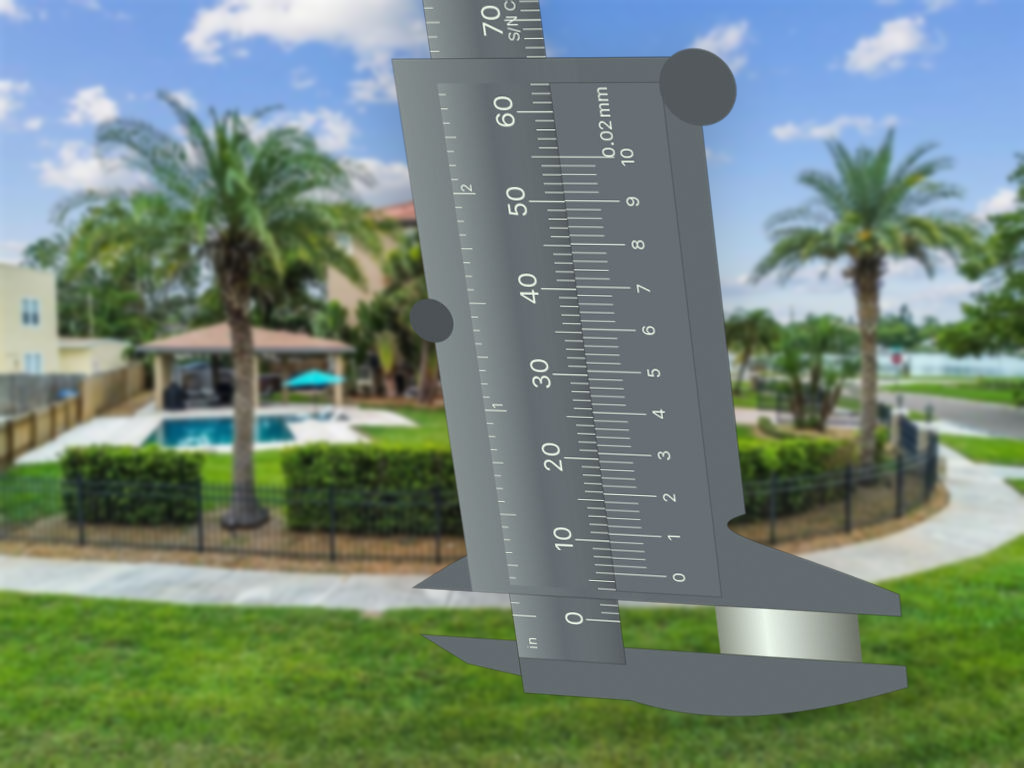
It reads 6.0,mm
